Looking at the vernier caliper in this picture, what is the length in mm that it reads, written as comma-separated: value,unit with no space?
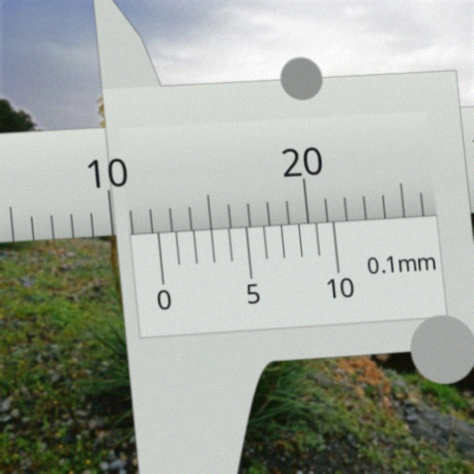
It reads 12.3,mm
